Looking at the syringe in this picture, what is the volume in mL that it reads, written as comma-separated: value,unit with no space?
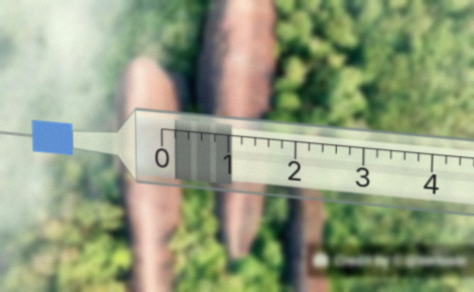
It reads 0.2,mL
